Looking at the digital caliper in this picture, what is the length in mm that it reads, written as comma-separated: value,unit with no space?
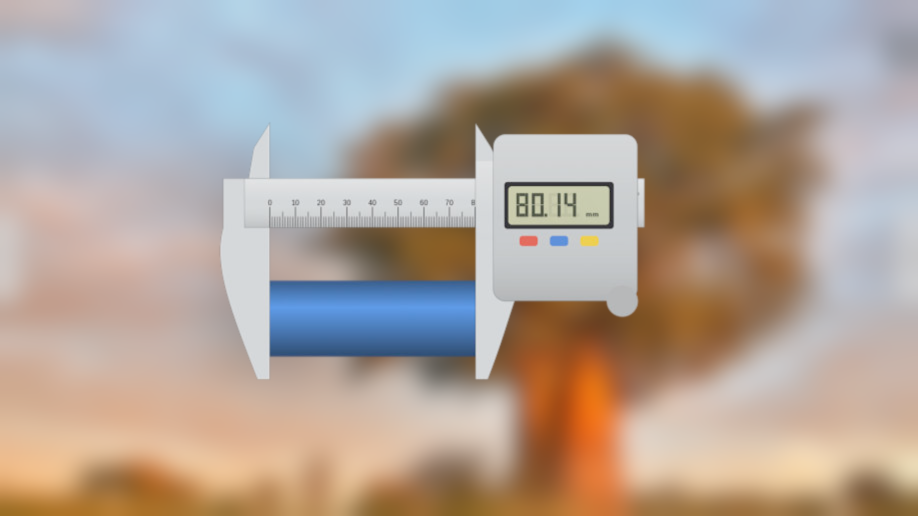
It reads 80.14,mm
